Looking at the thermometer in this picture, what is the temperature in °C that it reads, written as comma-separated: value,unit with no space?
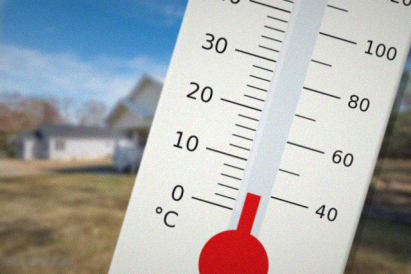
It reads 4,°C
